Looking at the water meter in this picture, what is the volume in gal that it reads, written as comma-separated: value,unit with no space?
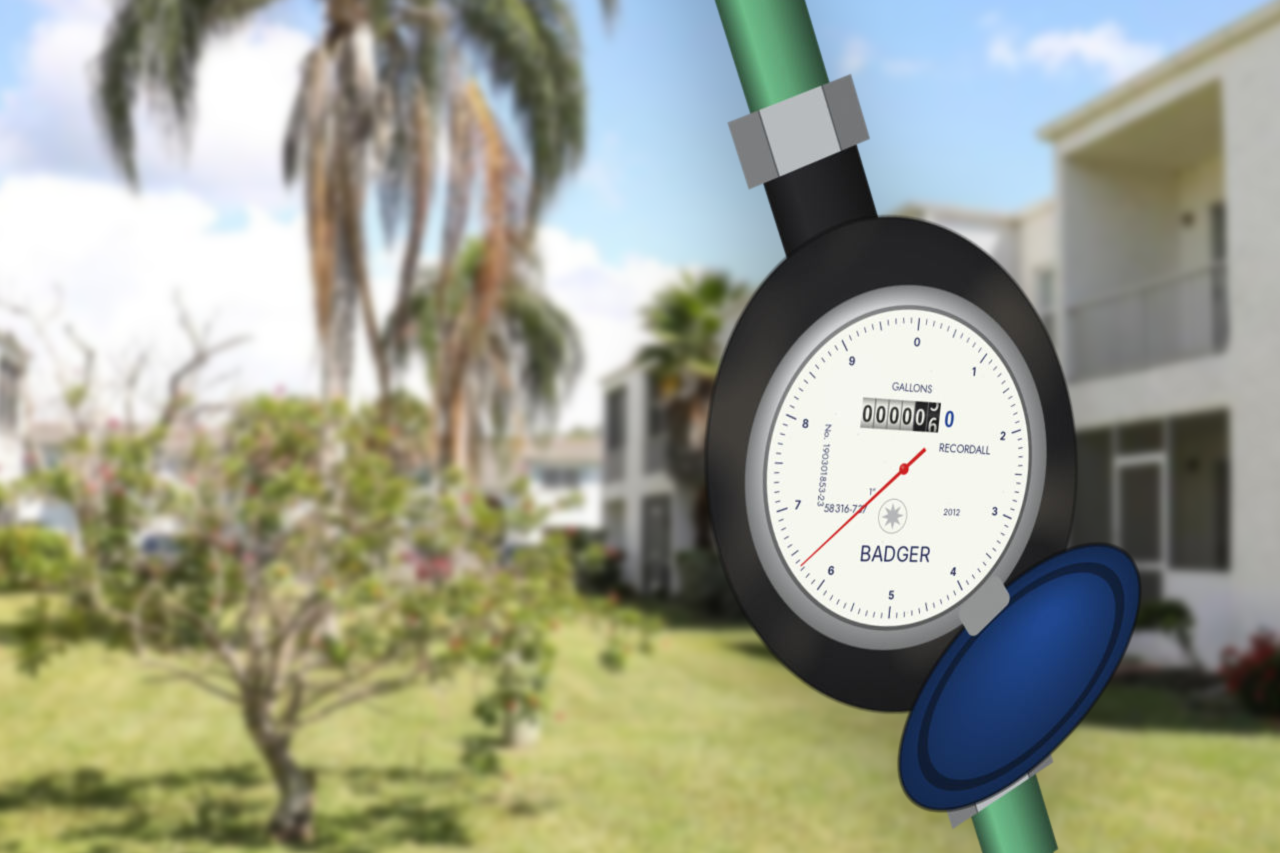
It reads 56.3,gal
